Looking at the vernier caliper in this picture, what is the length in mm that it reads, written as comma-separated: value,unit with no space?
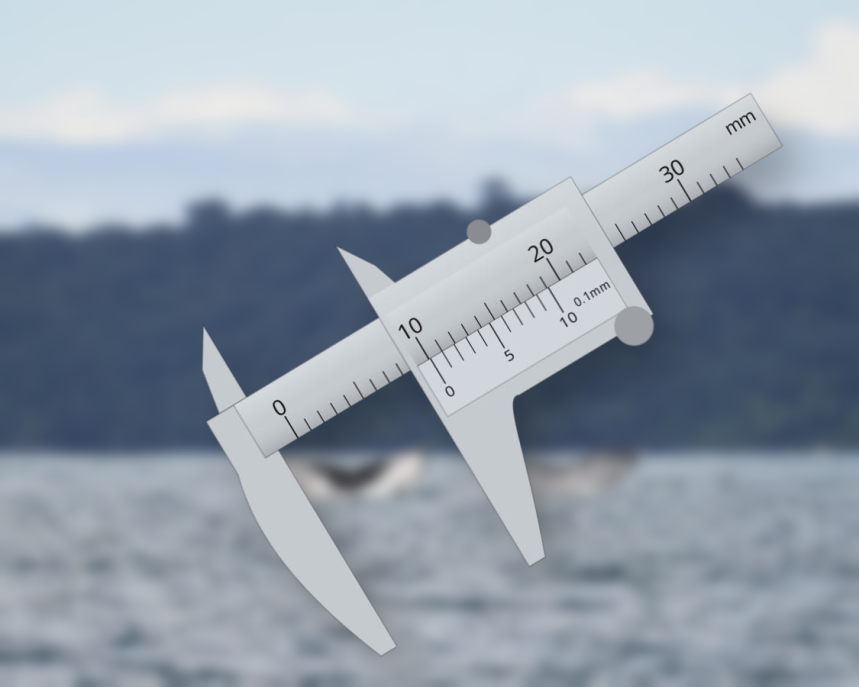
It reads 10.1,mm
